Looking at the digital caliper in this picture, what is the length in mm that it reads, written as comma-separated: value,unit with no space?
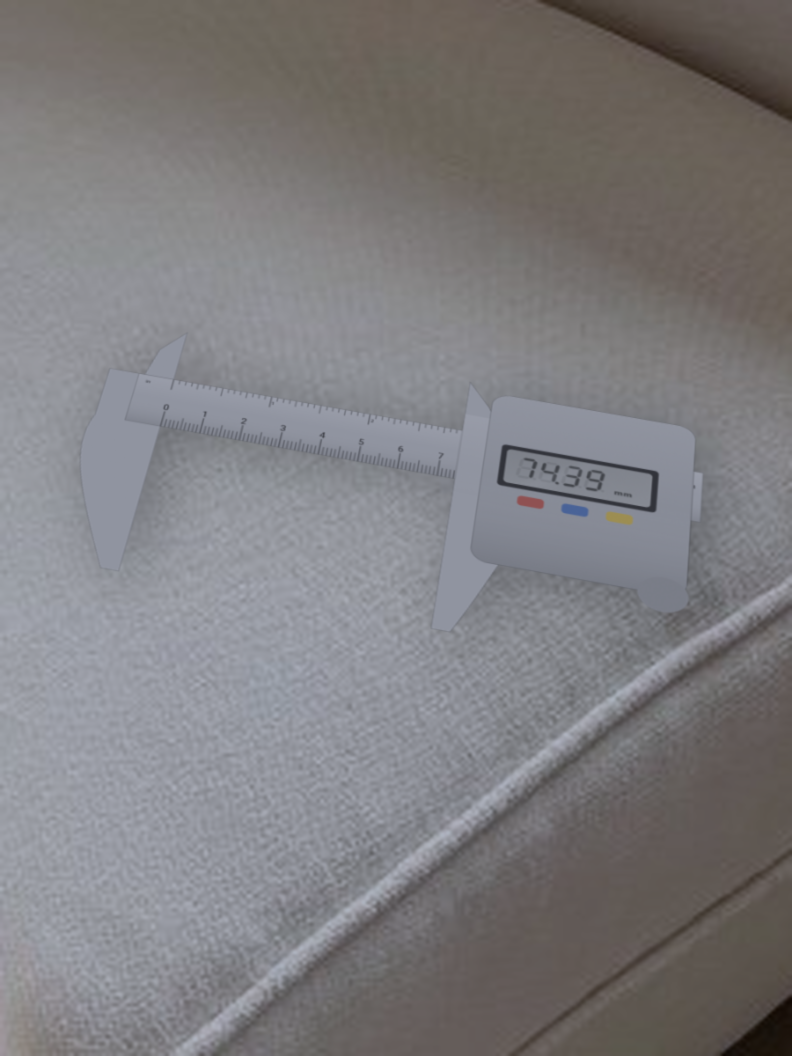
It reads 74.39,mm
